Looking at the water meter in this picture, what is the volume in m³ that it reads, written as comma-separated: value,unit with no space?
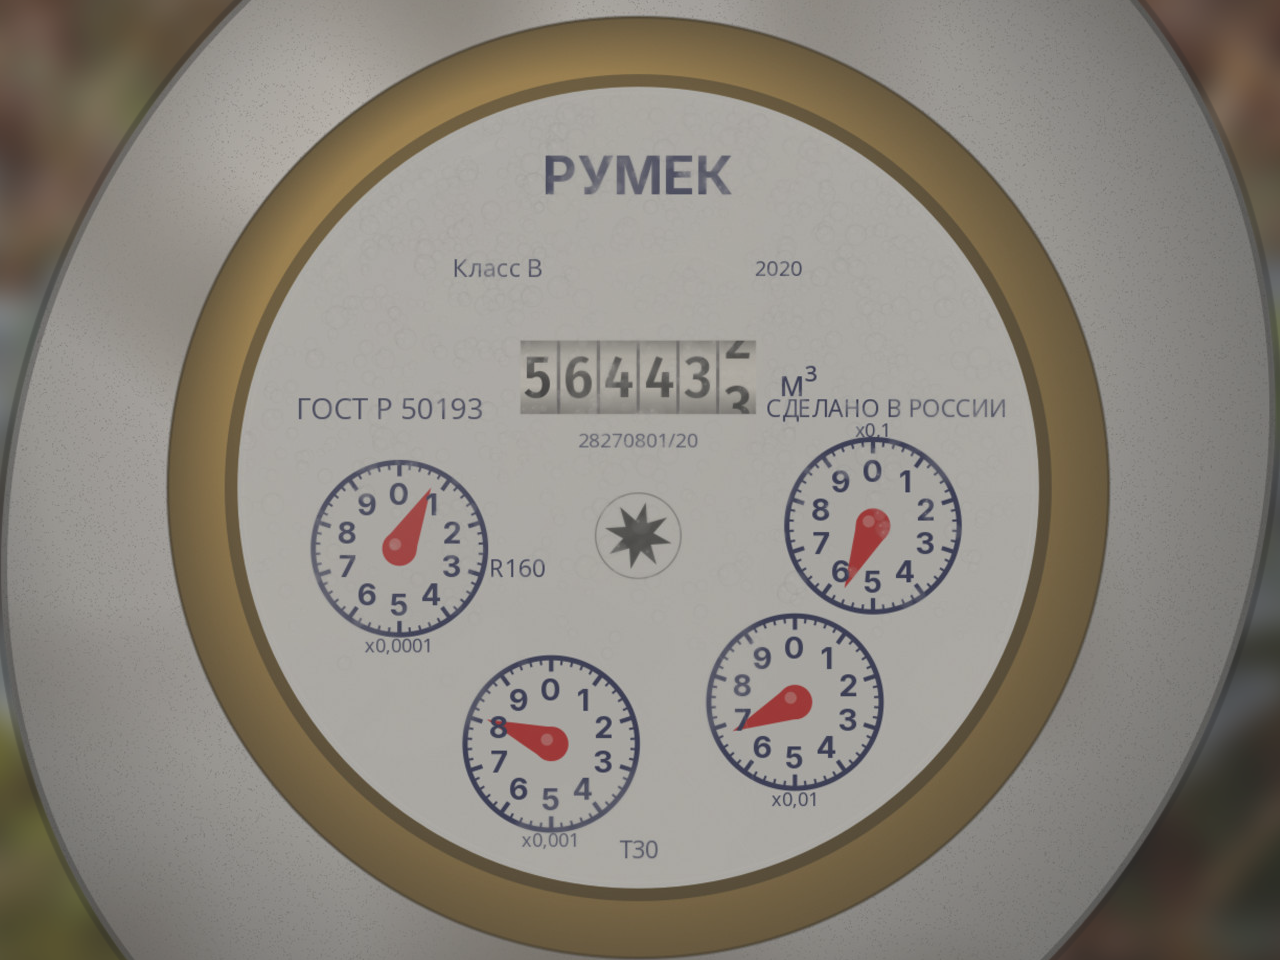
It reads 564432.5680,m³
